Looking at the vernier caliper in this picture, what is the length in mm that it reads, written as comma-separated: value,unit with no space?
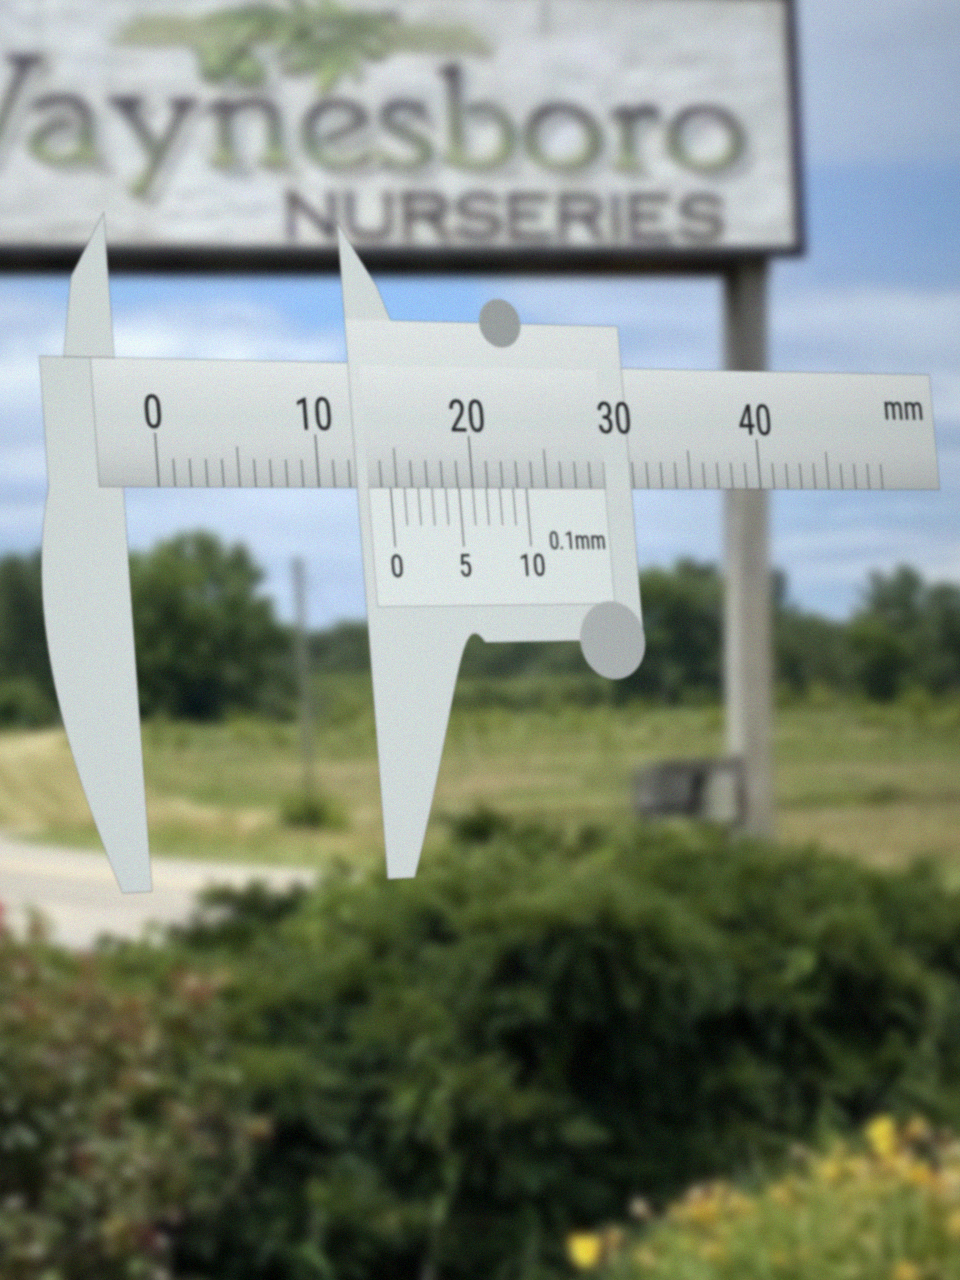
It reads 14.6,mm
